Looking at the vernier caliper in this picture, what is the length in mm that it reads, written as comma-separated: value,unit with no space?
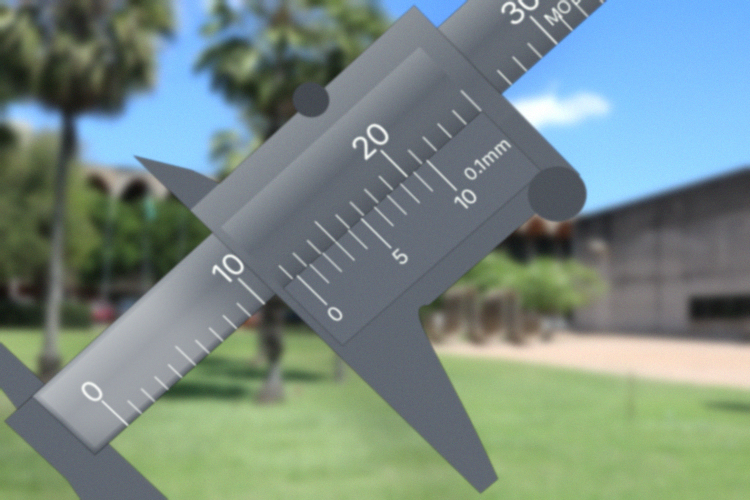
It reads 12.3,mm
